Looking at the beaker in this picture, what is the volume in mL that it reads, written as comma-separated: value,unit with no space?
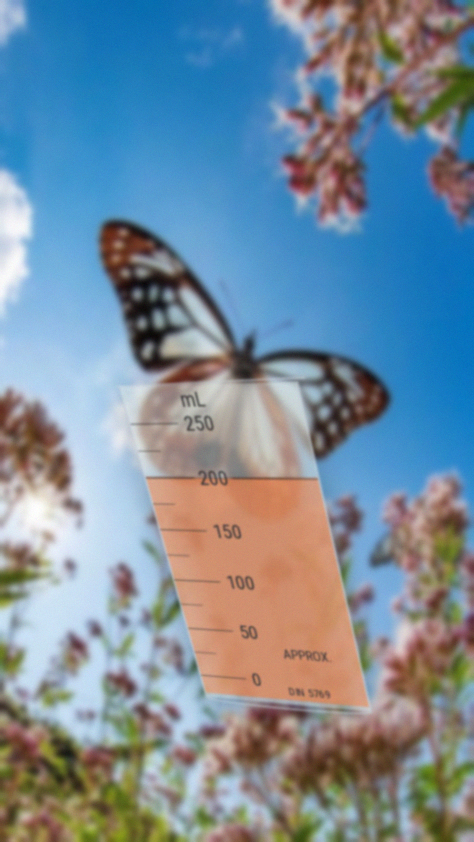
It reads 200,mL
